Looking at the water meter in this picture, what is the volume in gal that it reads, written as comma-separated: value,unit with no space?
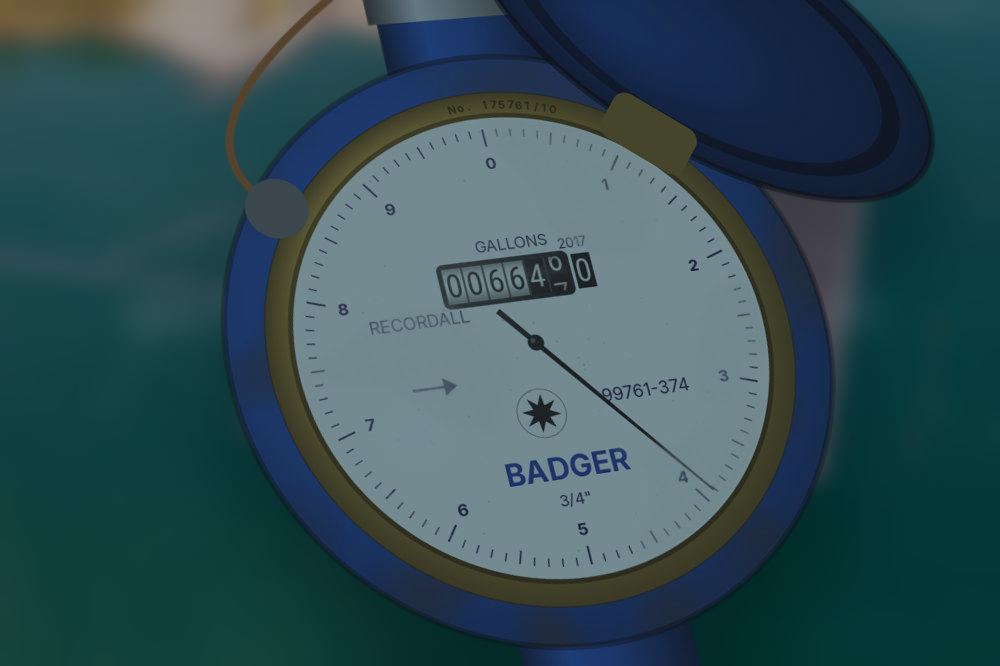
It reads 66463.9,gal
